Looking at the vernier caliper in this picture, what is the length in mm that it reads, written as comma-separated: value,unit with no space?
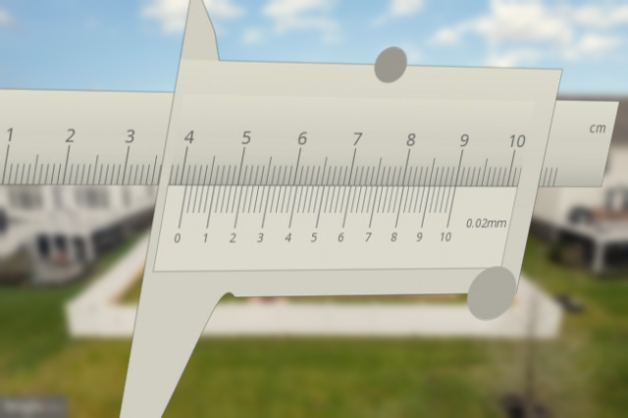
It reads 41.0,mm
